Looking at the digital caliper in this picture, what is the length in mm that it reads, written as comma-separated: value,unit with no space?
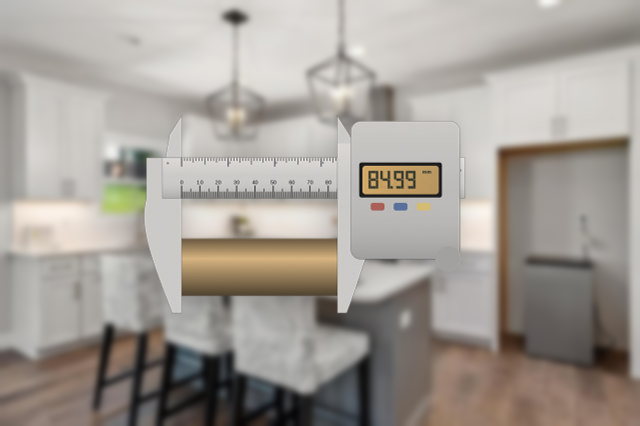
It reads 84.99,mm
